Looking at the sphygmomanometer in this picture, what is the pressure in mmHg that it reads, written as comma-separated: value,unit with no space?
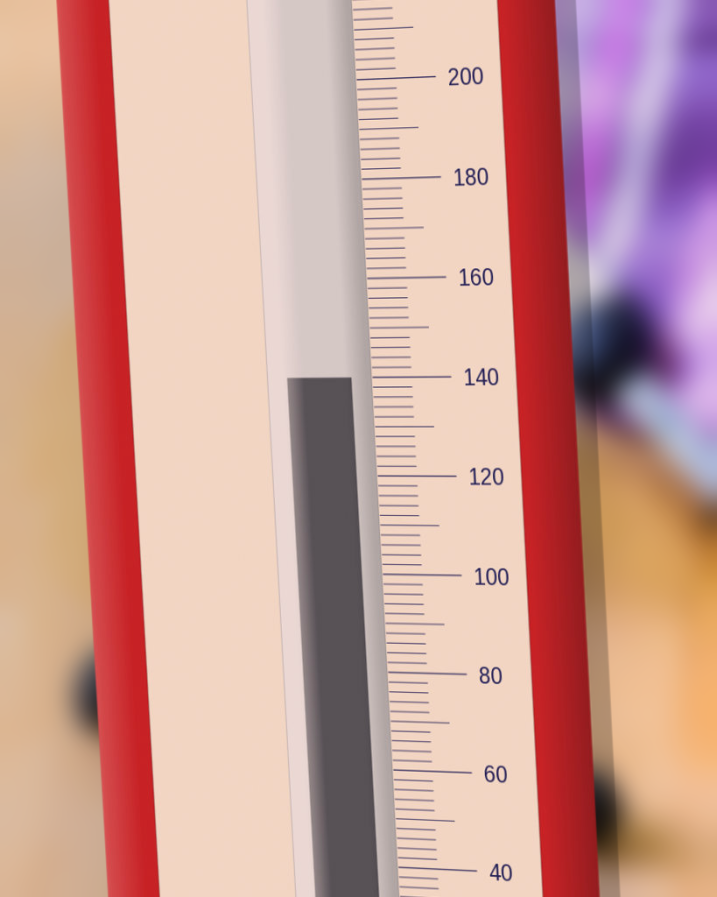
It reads 140,mmHg
